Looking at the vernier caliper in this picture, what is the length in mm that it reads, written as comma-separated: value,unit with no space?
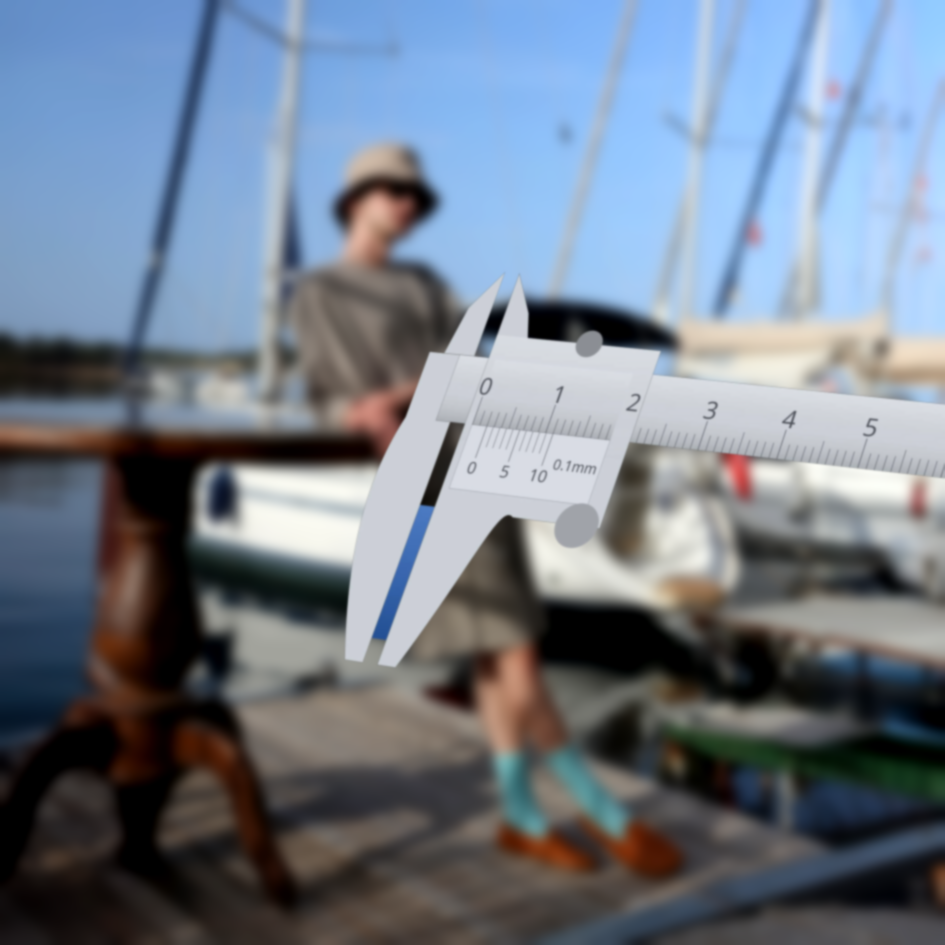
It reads 2.0,mm
